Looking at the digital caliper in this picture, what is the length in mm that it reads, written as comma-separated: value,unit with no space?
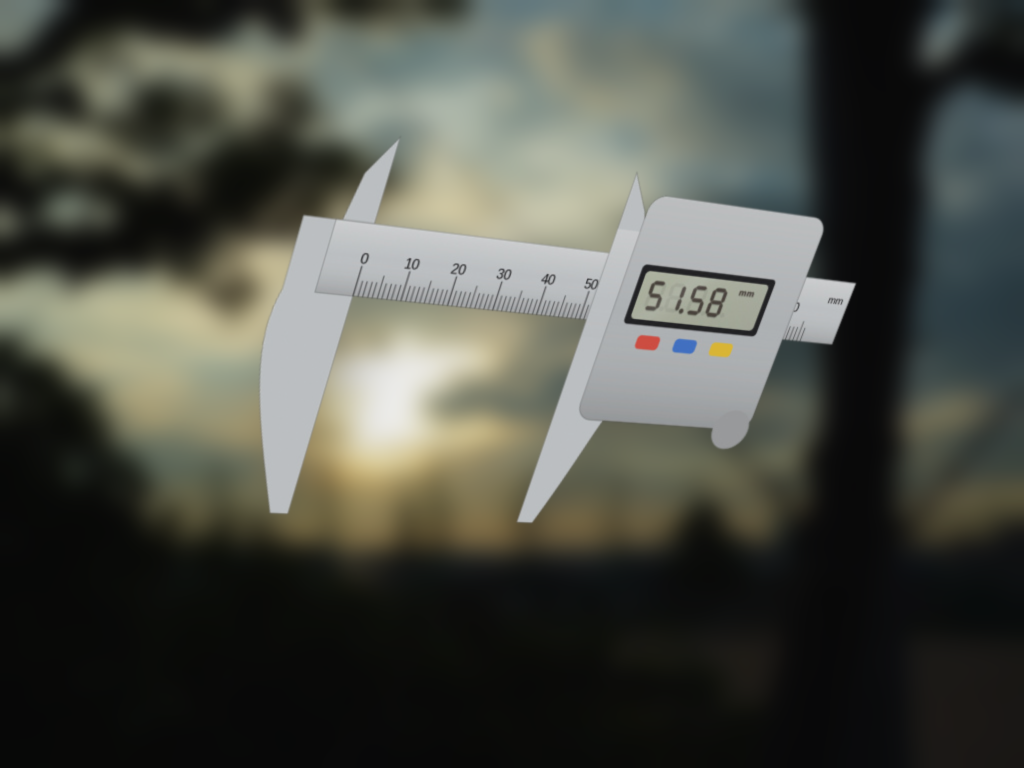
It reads 51.58,mm
